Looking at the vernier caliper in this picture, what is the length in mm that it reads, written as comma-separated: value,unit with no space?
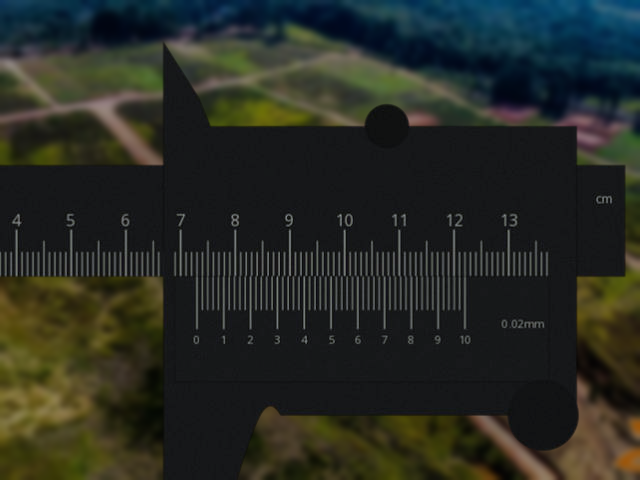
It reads 73.0,mm
